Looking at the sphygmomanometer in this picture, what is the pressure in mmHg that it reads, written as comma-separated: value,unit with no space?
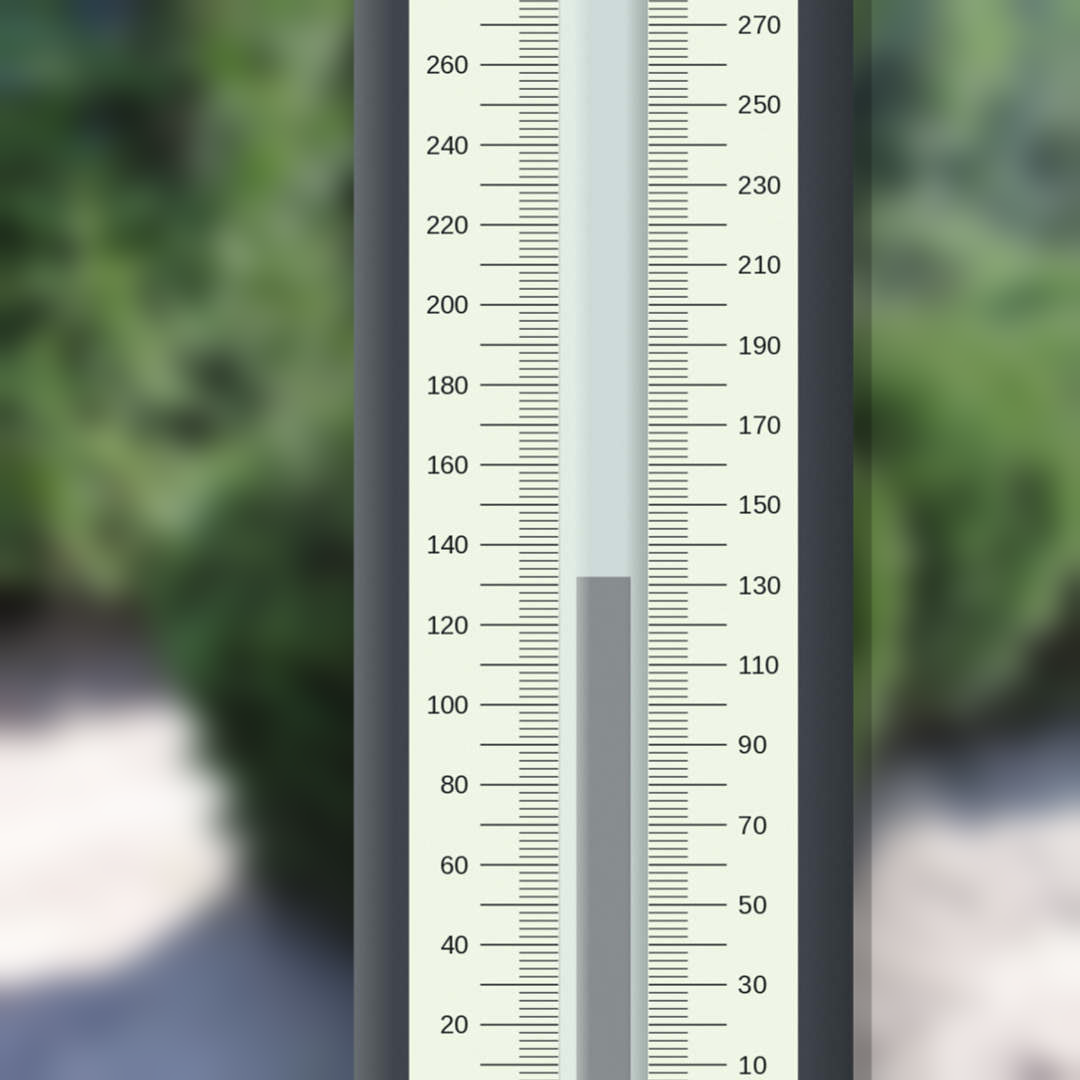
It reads 132,mmHg
